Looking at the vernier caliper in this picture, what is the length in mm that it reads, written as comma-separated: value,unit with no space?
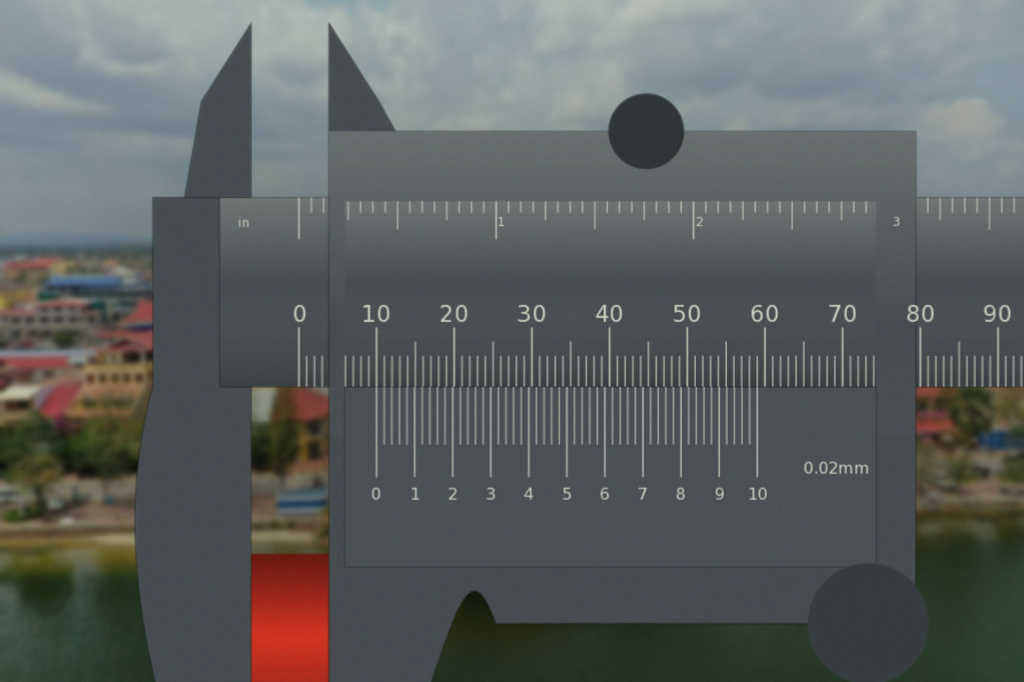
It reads 10.0,mm
